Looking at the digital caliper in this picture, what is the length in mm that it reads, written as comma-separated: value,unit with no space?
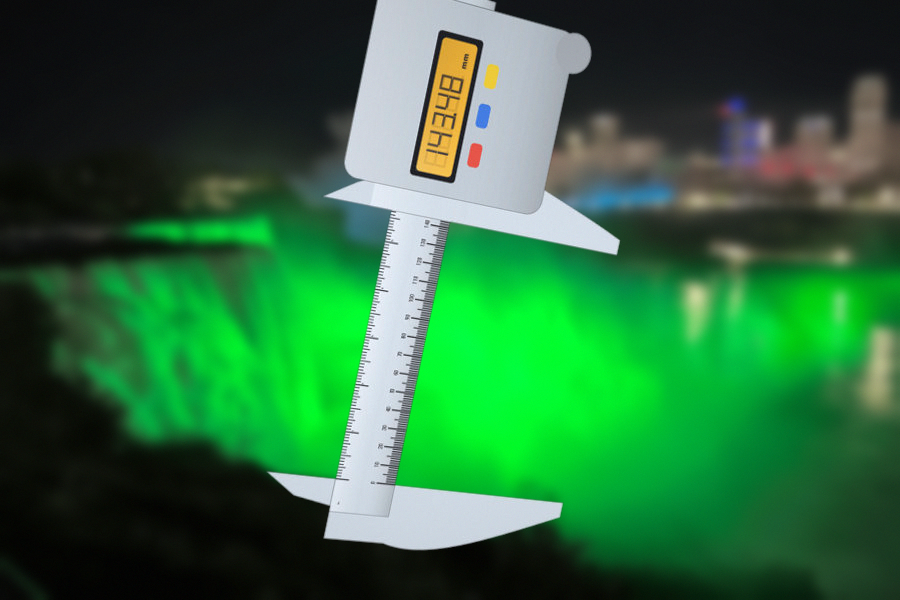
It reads 143.48,mm
